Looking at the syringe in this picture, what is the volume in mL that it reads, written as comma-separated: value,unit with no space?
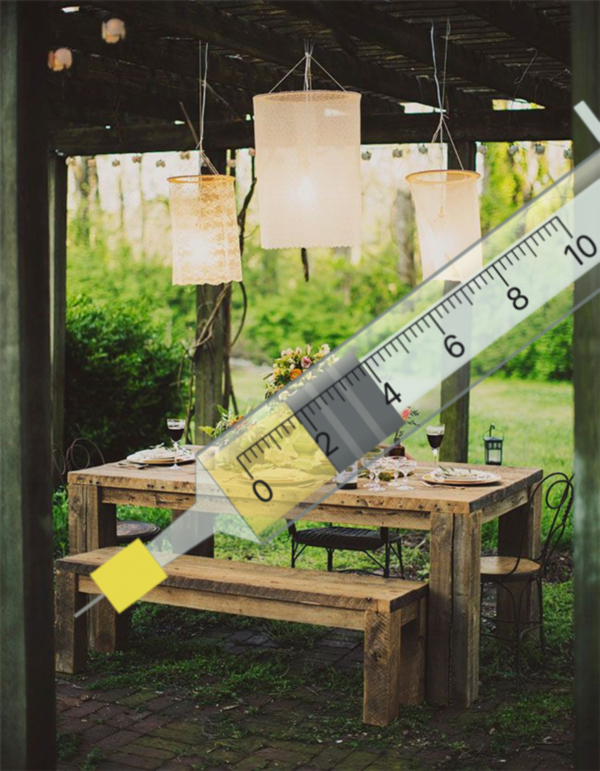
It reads 1.8,mL
